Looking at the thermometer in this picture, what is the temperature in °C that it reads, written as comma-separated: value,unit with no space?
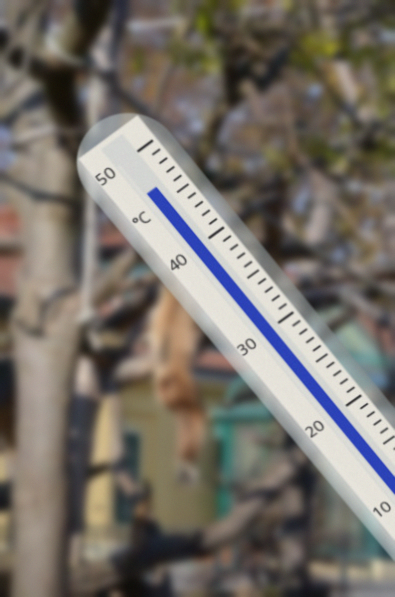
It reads 46.5,°C
